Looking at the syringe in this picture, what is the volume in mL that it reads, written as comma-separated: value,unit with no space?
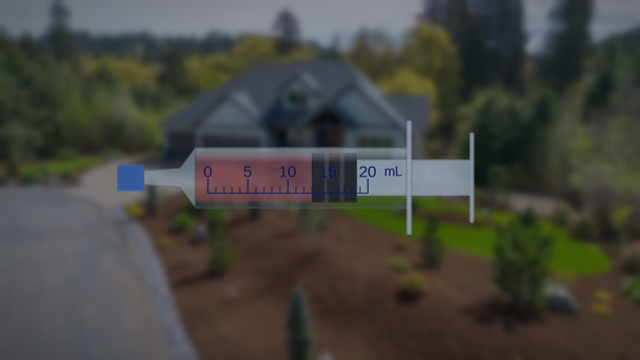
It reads 13,mL
